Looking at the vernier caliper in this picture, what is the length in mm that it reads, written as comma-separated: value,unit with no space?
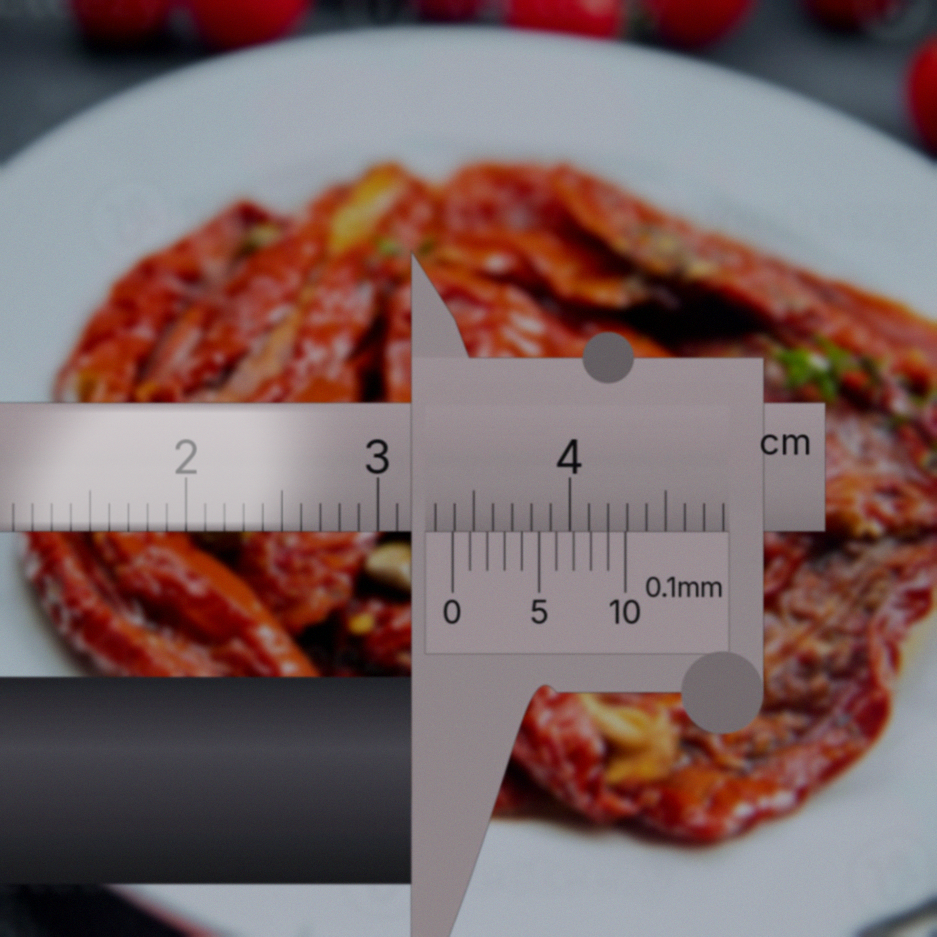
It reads 33.9,mm
